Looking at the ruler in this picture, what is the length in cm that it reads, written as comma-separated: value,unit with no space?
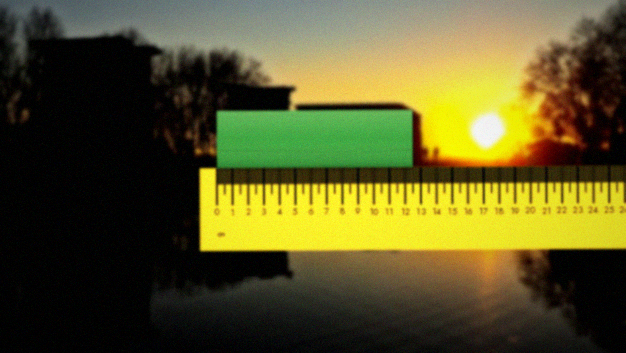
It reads 12.5,cm
